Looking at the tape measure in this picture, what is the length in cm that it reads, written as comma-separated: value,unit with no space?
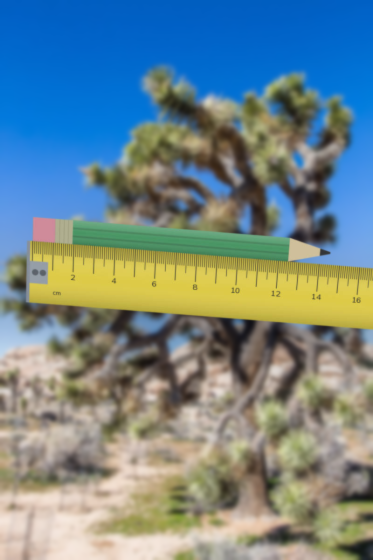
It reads 14.5,cm
